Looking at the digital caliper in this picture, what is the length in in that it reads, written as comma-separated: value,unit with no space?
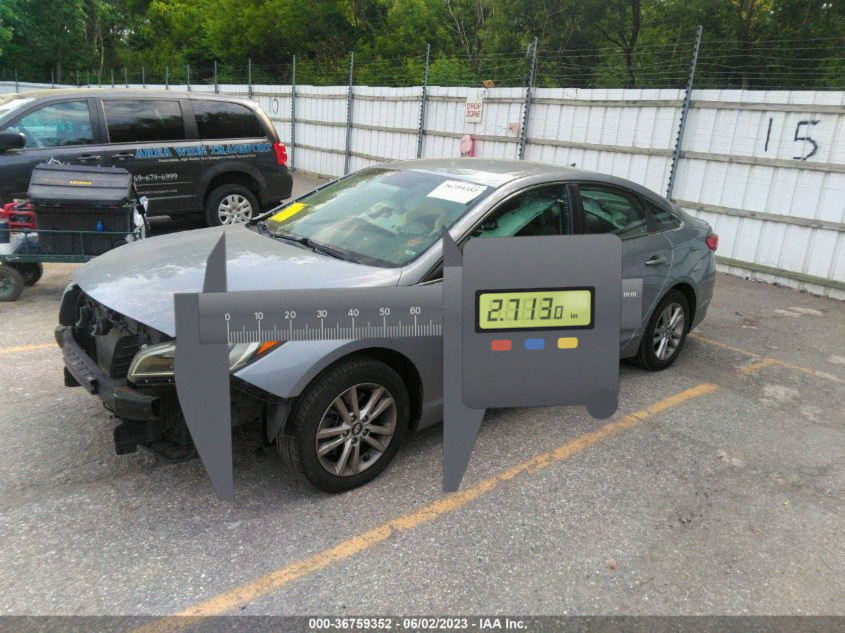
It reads 2.7130,in
